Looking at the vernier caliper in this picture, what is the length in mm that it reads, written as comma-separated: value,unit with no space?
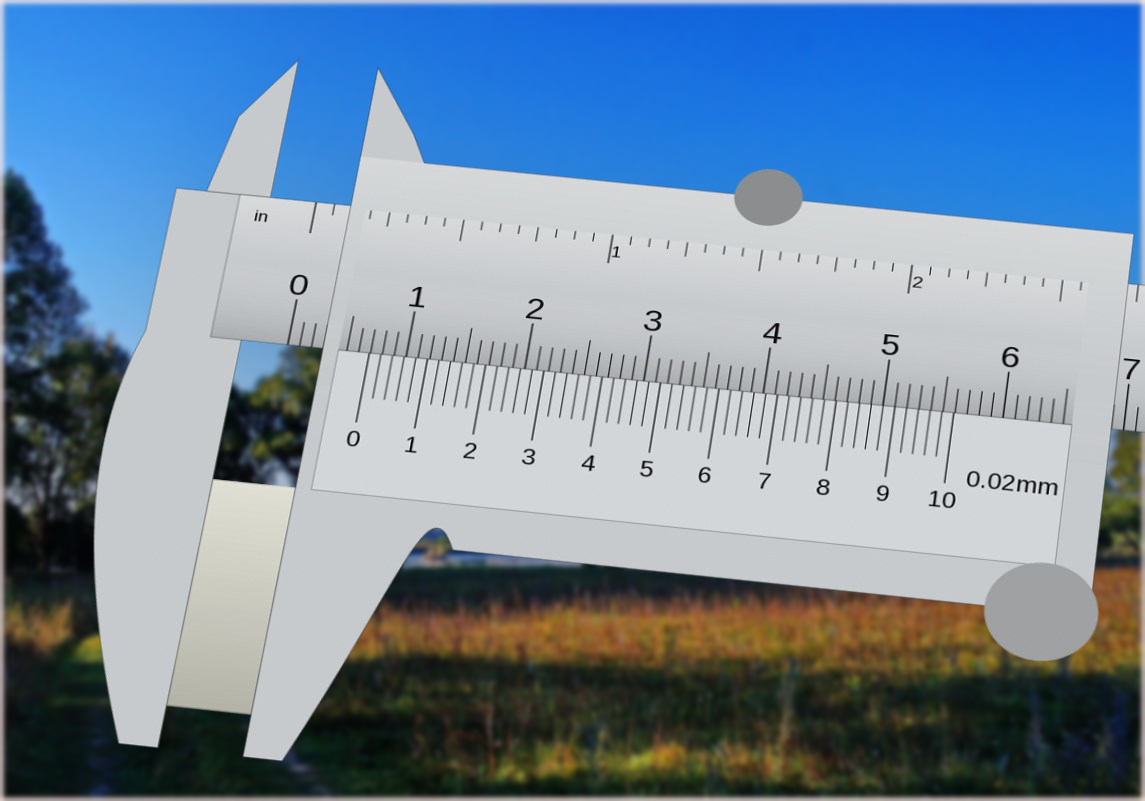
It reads 6.9,mm
